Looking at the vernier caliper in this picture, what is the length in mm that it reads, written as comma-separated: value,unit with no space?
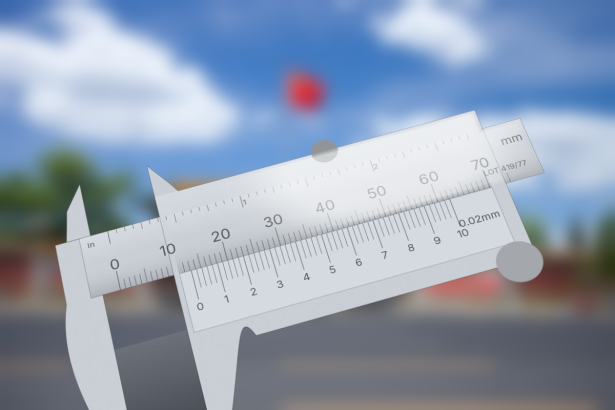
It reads 13.2,mm
